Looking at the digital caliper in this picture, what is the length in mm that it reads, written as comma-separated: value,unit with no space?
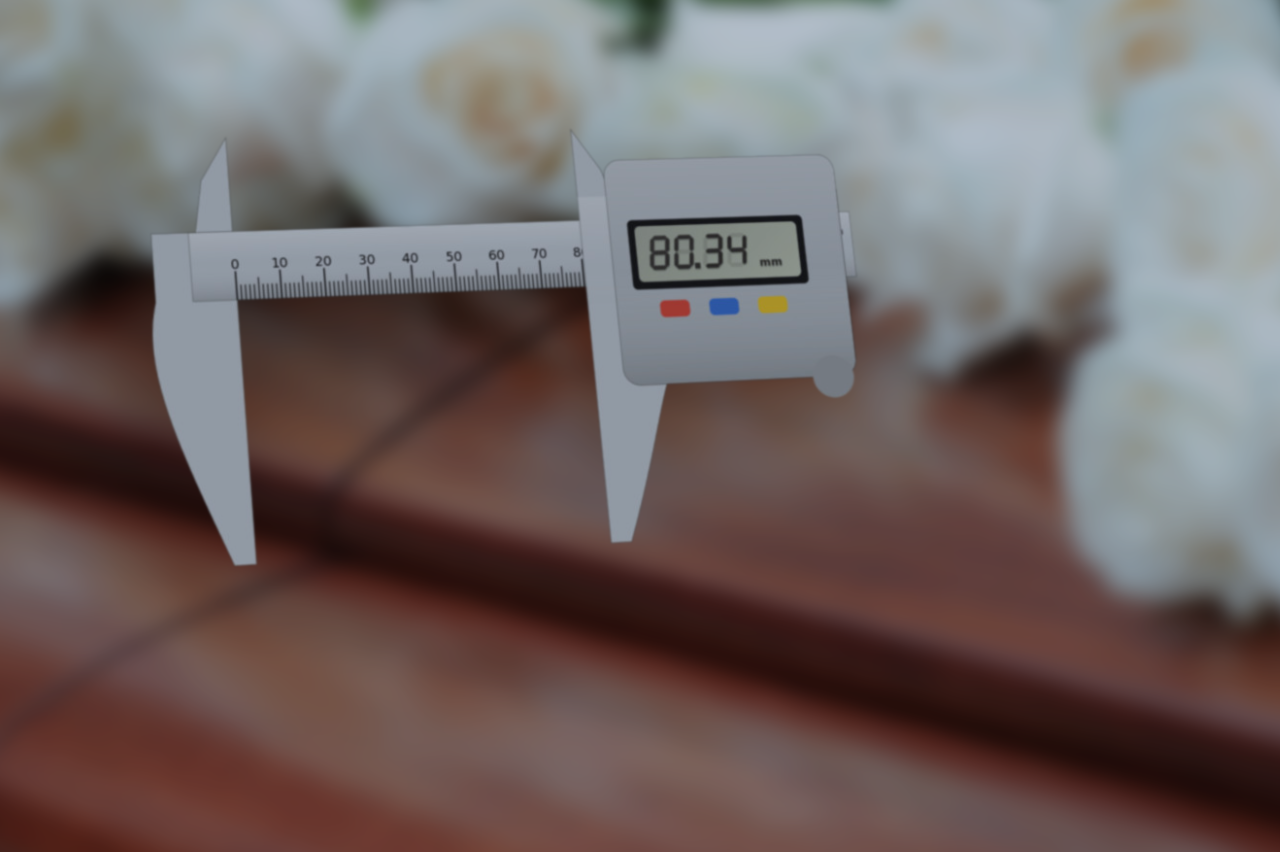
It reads 80.34,mm
